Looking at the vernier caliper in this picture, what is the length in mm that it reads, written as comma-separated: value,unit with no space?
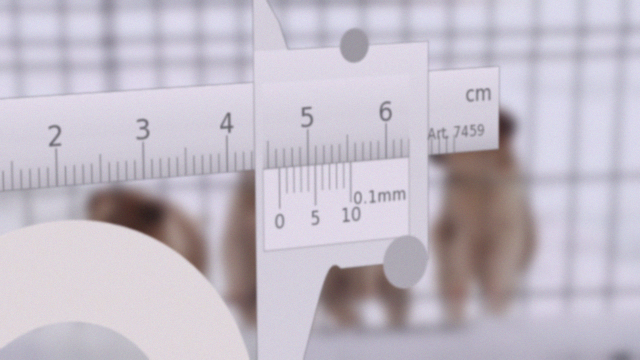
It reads 46.4,mm
